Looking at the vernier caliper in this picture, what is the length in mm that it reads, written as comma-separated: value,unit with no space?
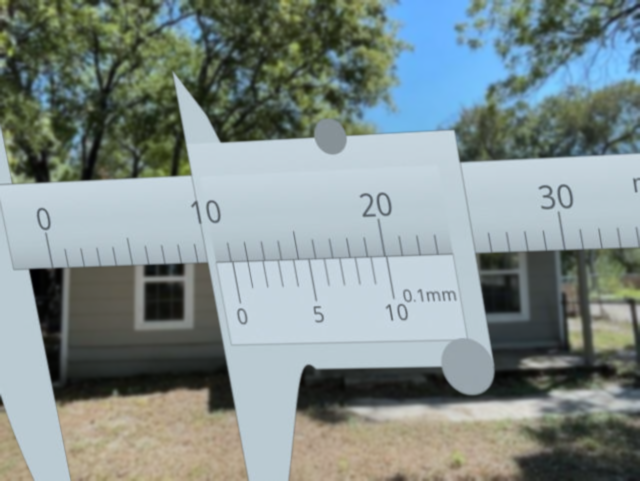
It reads 11.1,mm
